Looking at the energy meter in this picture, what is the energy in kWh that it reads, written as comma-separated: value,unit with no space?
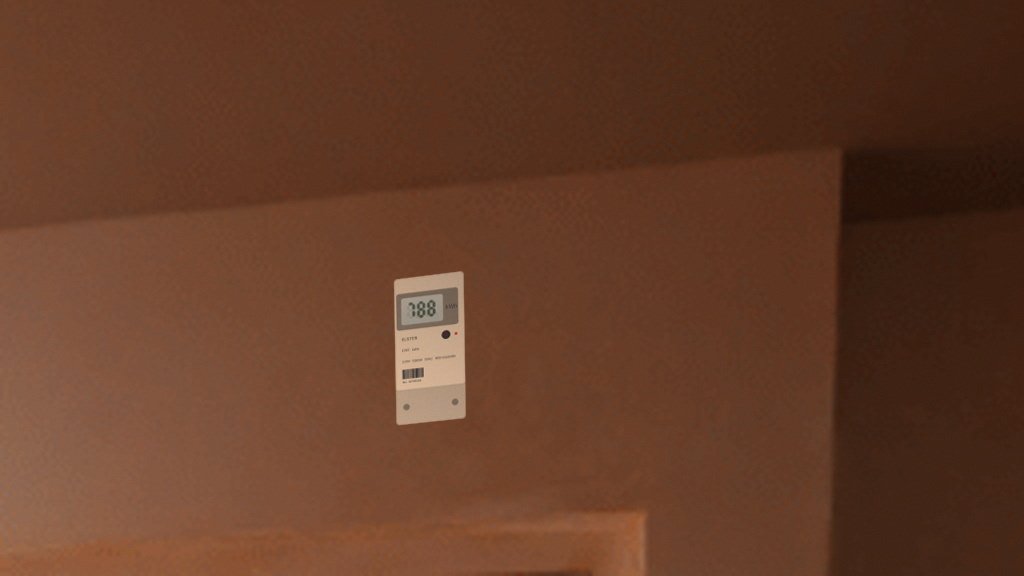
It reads 788,kWh
